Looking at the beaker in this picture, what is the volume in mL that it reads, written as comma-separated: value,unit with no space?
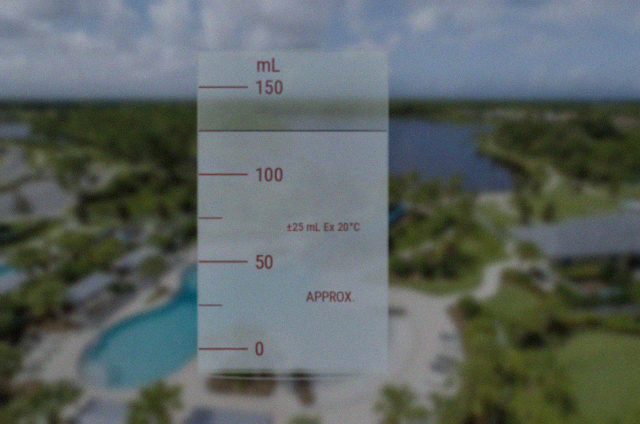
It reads 125,mL
